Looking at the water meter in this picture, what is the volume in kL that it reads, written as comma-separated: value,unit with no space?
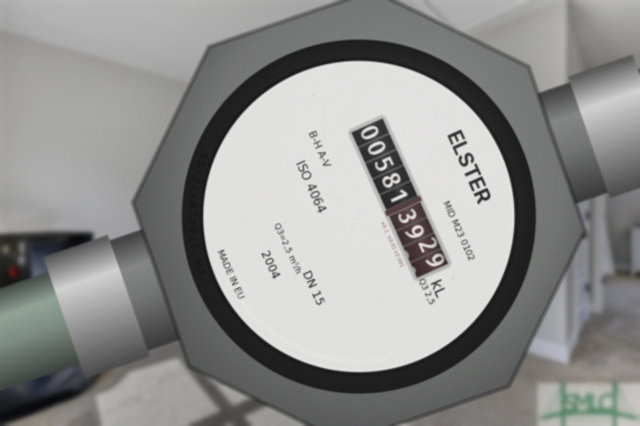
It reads 581.3929,kL
